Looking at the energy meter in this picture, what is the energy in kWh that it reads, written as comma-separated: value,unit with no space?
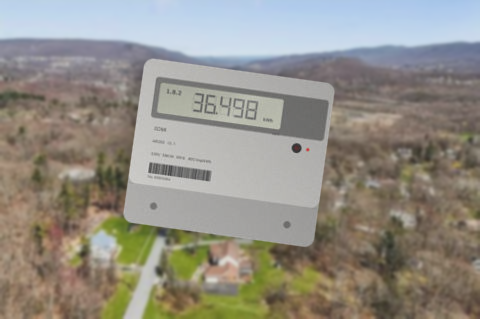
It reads 36.498,kWh
